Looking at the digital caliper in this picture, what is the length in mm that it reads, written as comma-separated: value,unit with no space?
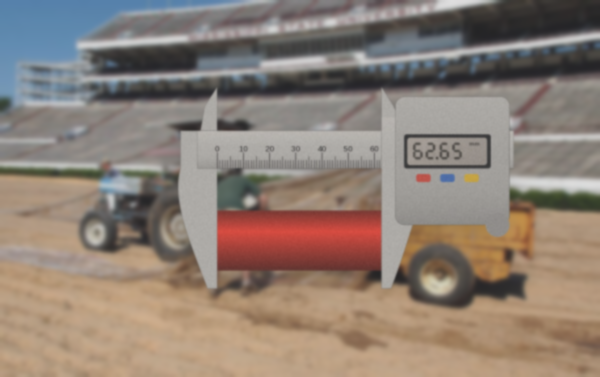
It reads 62.65,mm
